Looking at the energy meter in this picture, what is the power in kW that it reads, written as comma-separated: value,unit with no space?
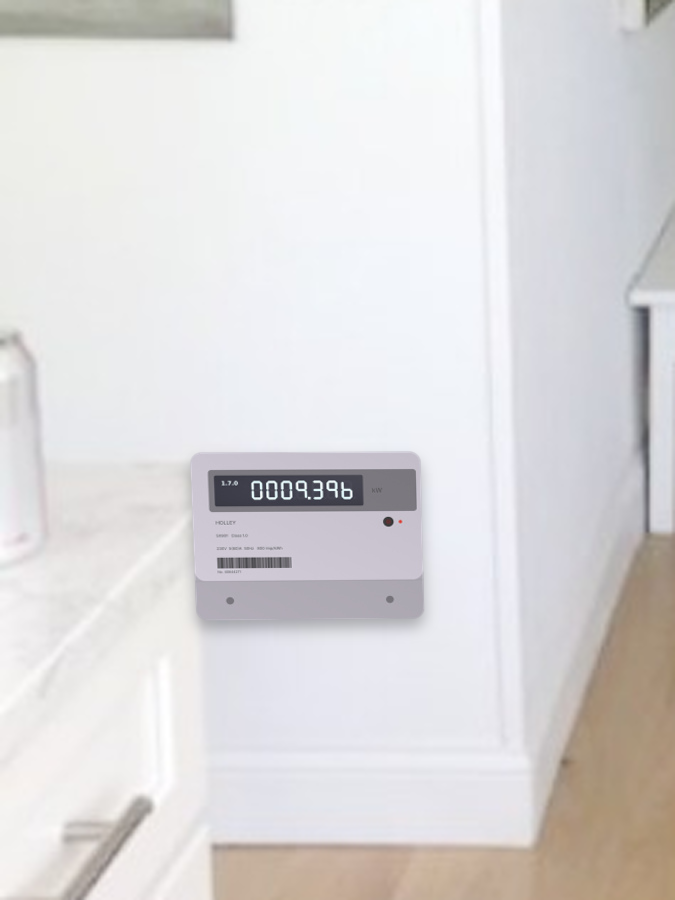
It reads 9.396,kW
